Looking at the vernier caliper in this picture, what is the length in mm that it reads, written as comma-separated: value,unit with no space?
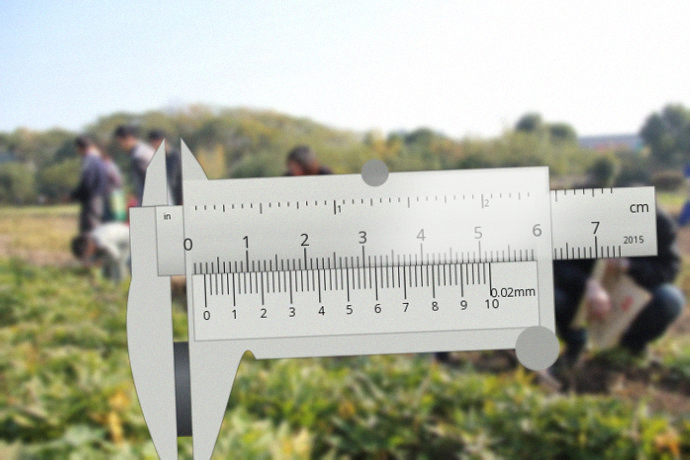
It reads 2.6,mm
